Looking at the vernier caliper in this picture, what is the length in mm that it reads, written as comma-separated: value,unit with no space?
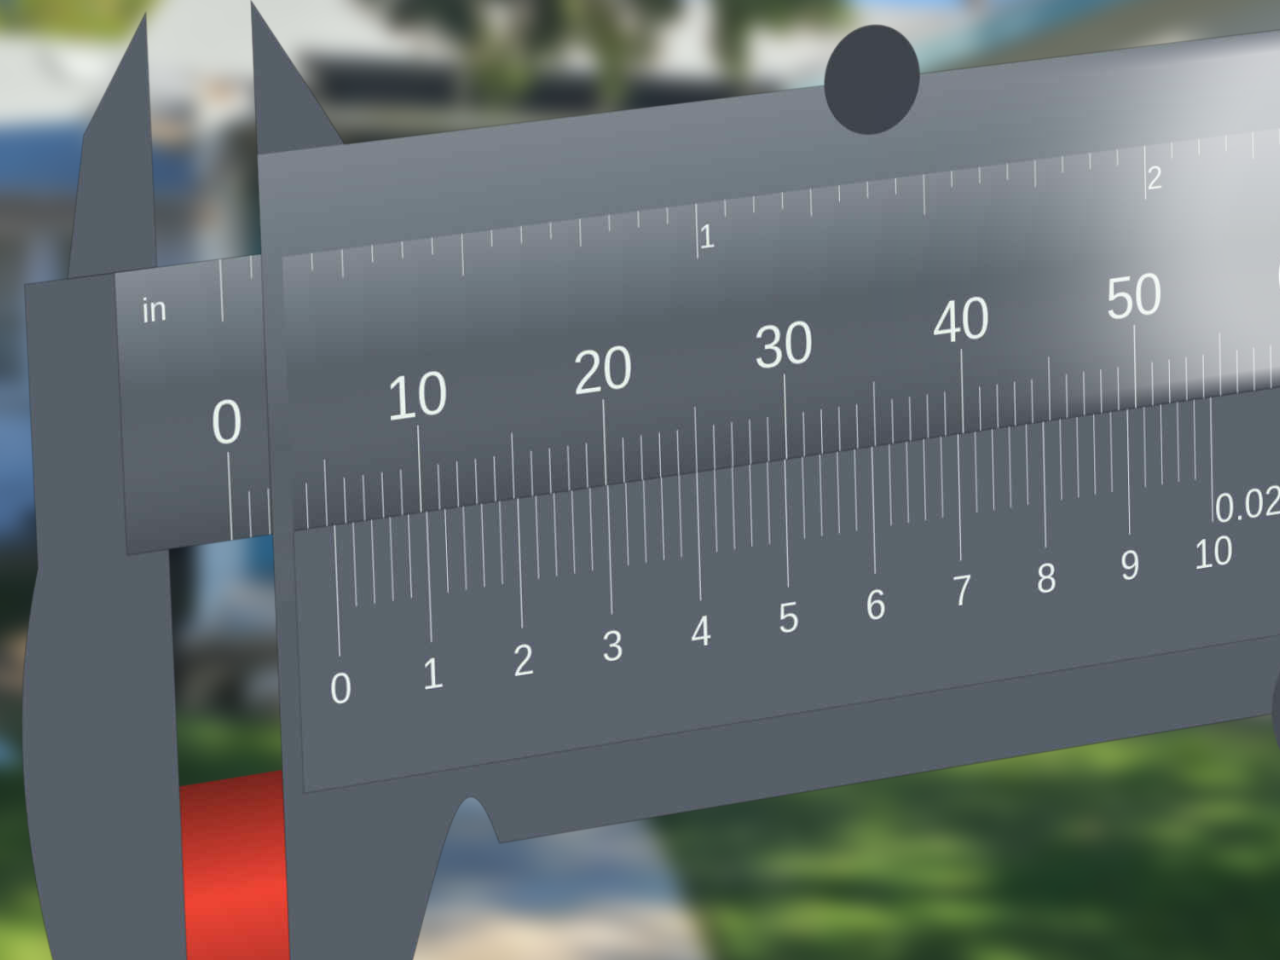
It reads 5.4,mm
